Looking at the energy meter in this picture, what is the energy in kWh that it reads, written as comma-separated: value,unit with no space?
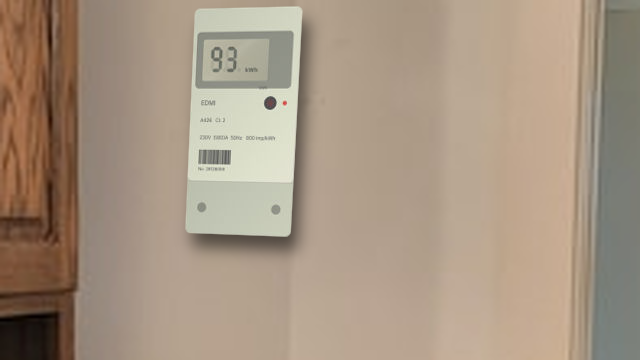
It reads 93,kWh
